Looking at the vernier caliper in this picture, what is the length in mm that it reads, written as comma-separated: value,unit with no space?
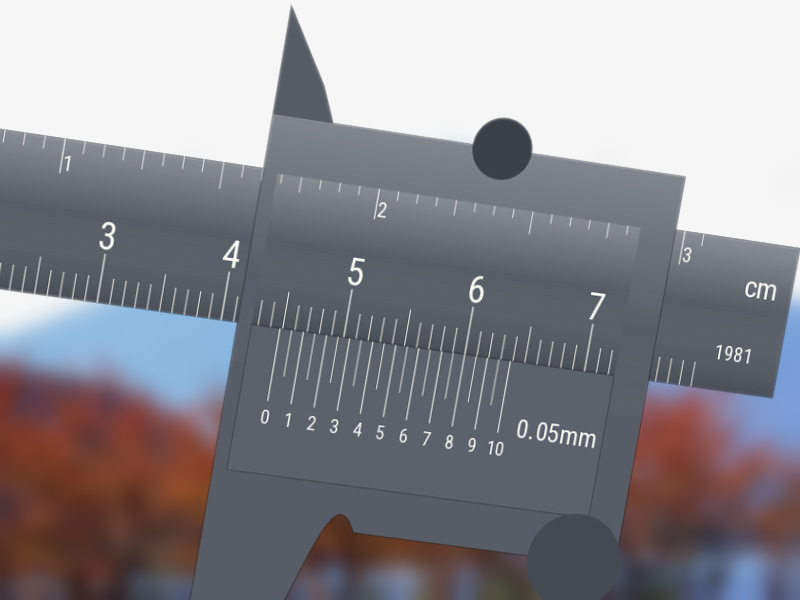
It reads 44.8,mm
